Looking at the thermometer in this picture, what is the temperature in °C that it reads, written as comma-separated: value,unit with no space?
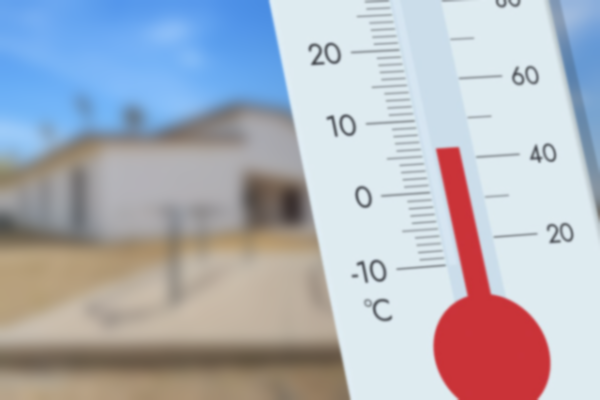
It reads 6,°C
